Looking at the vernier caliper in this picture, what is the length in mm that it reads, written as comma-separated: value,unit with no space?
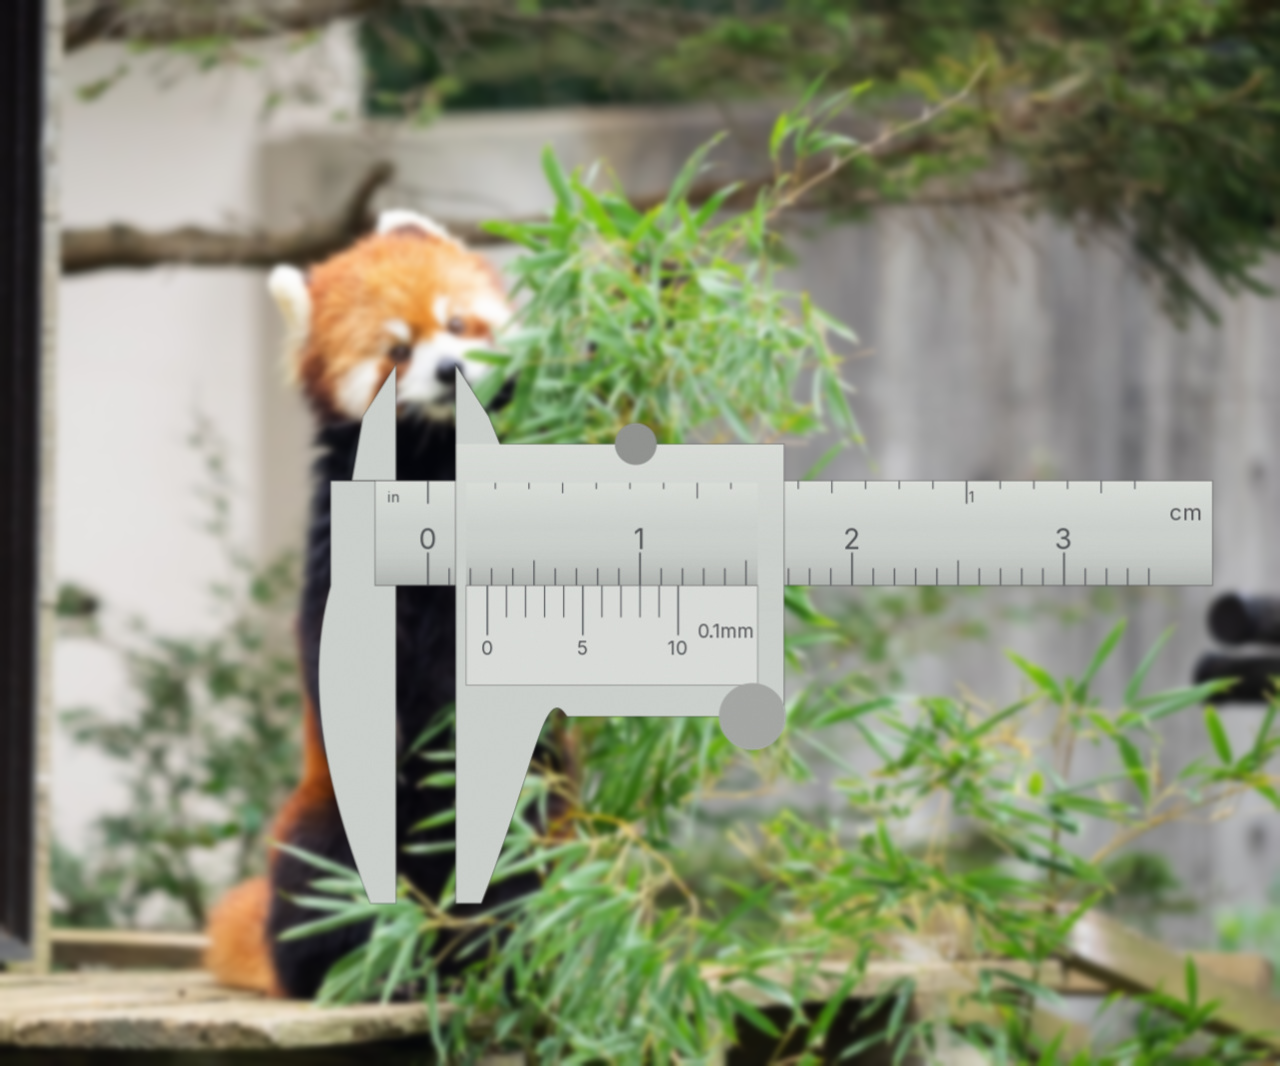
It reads 2.8,mm
